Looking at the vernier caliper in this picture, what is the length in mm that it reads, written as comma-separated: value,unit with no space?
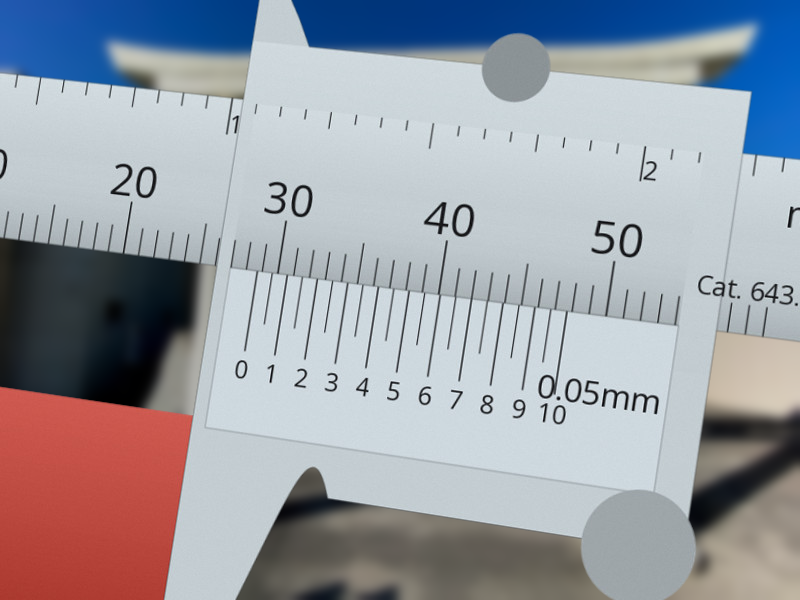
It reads 28.7,mm
